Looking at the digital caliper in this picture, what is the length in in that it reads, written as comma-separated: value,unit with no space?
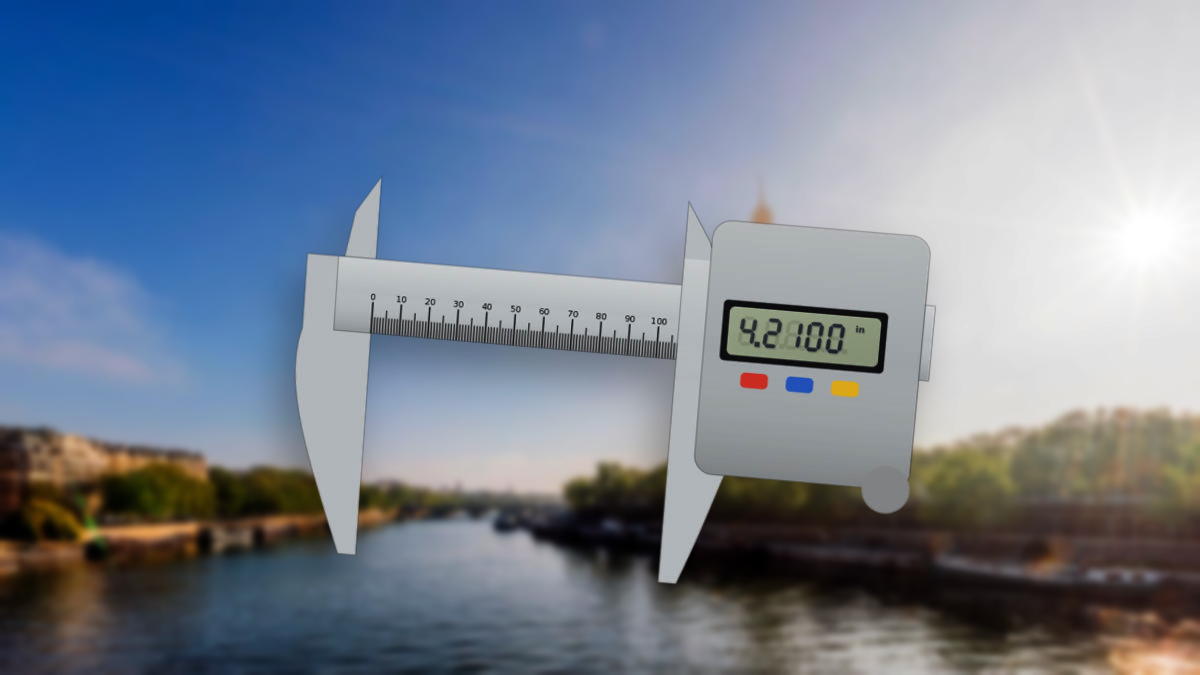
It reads 4.2100,in
